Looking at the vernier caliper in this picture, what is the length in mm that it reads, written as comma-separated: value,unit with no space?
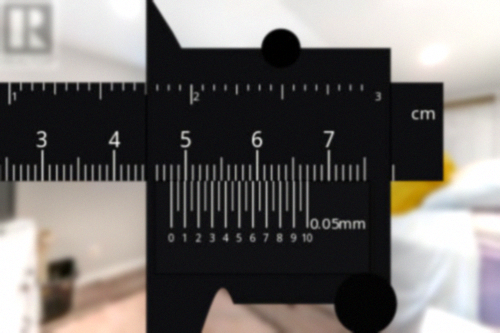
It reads 48.0,mm
